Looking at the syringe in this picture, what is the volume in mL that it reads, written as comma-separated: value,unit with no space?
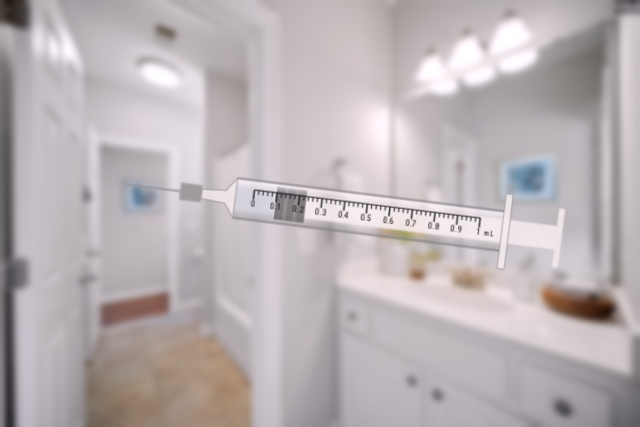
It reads 0.1,mL
